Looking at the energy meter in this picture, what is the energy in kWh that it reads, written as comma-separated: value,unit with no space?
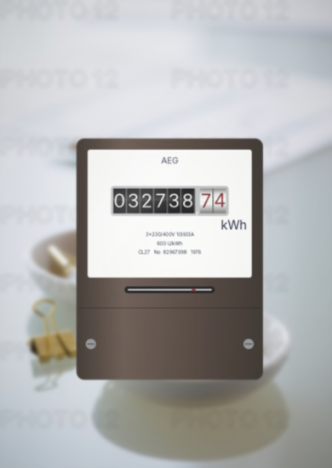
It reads 32738.74,kWh
